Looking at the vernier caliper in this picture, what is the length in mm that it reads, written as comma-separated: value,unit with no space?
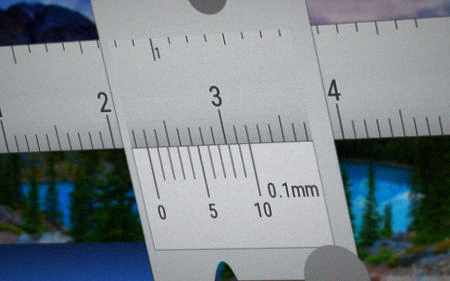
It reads 23.0,mm
